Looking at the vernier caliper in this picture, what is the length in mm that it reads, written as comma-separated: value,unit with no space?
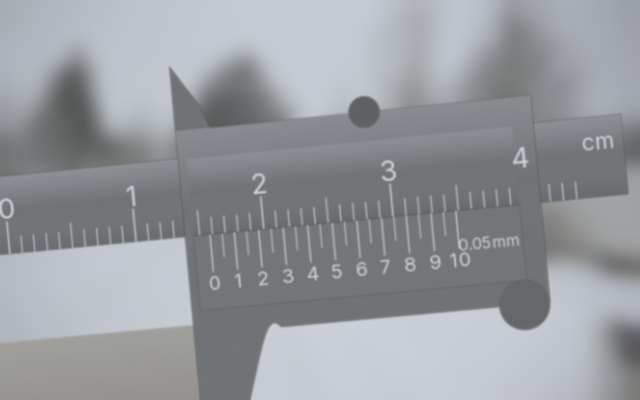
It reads 15.8,mm
